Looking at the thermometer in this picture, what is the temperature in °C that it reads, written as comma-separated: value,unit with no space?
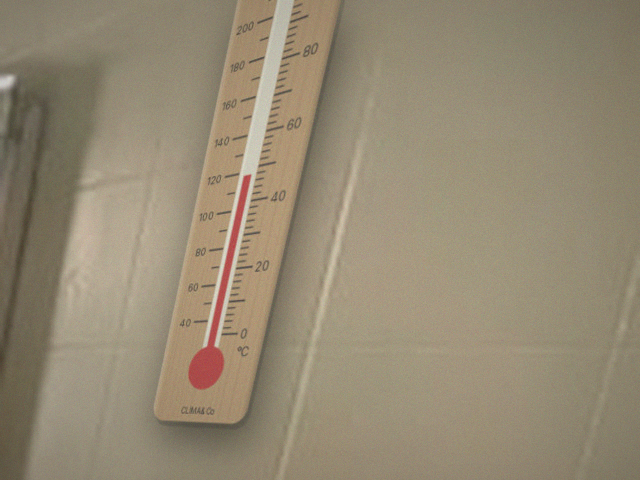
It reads 48,°C
